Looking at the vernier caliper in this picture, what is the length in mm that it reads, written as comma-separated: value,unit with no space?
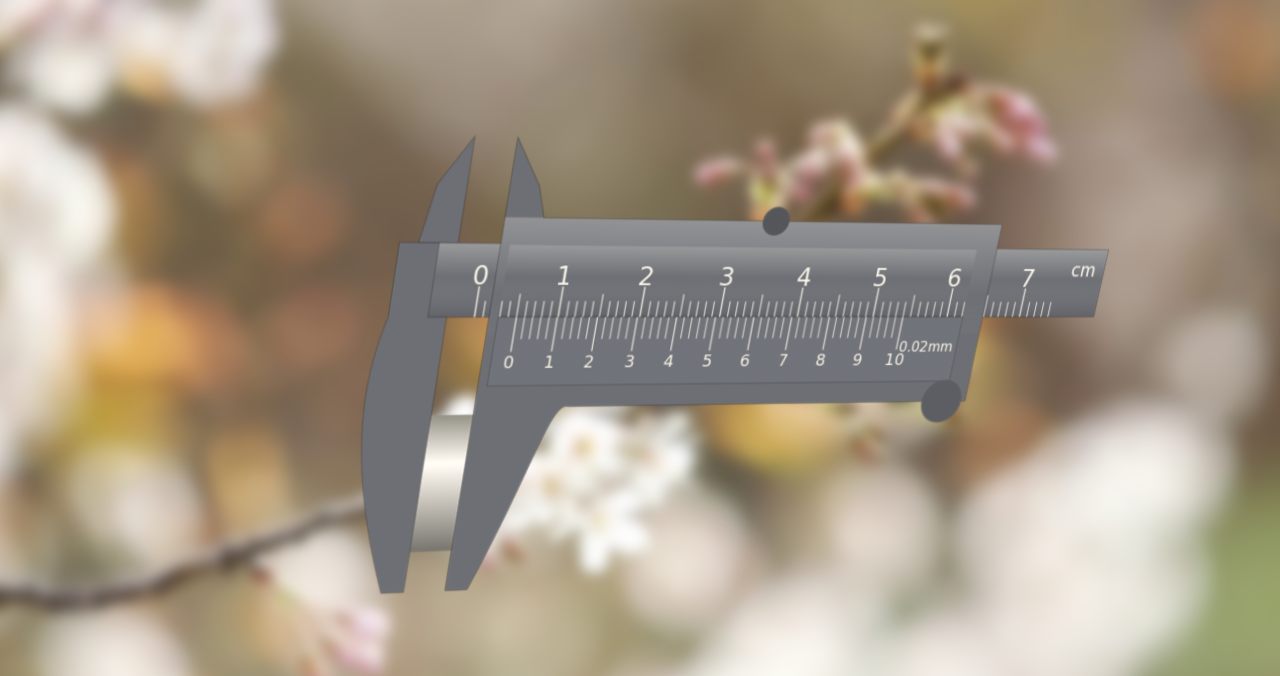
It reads 5.0,mm
